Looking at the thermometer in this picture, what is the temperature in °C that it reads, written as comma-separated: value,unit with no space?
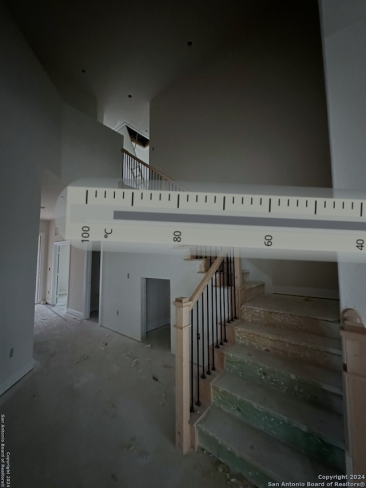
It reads 94,°C
